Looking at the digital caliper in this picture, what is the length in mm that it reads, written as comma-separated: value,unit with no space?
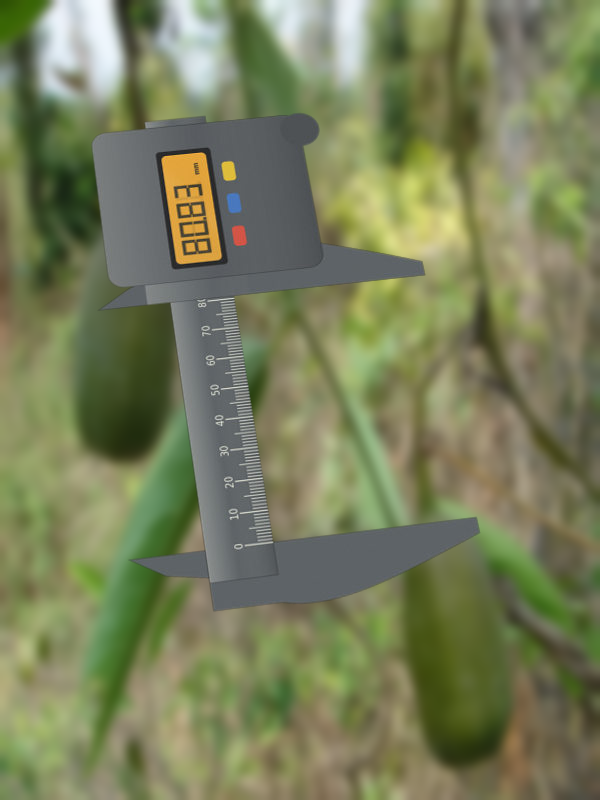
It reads 80.83,mm
